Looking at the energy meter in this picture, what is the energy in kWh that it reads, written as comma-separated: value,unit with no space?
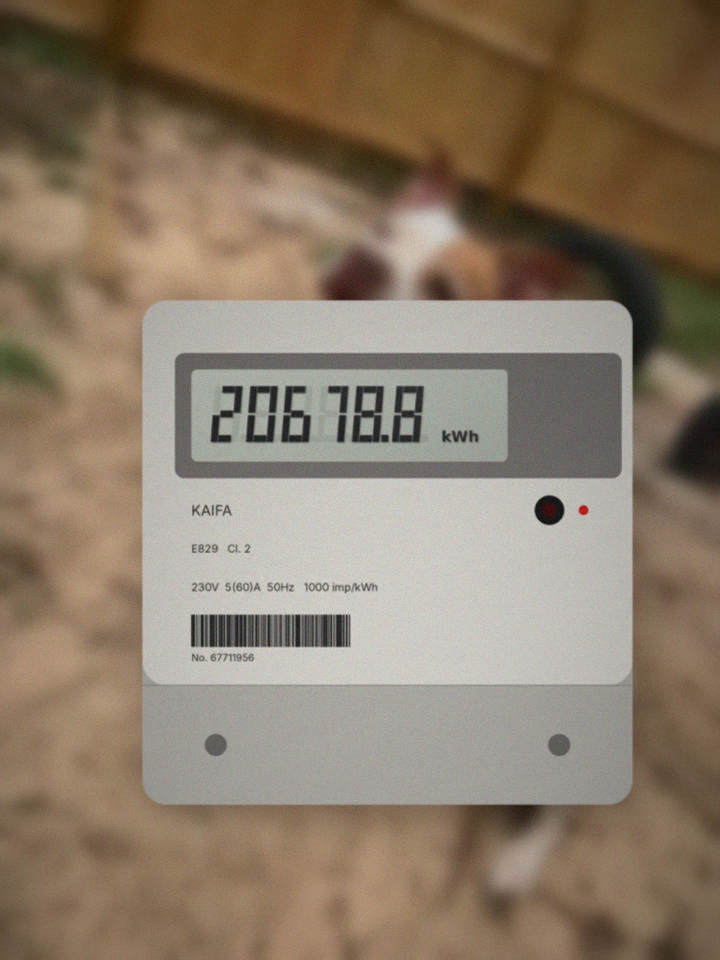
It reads 20678.8,kWh
